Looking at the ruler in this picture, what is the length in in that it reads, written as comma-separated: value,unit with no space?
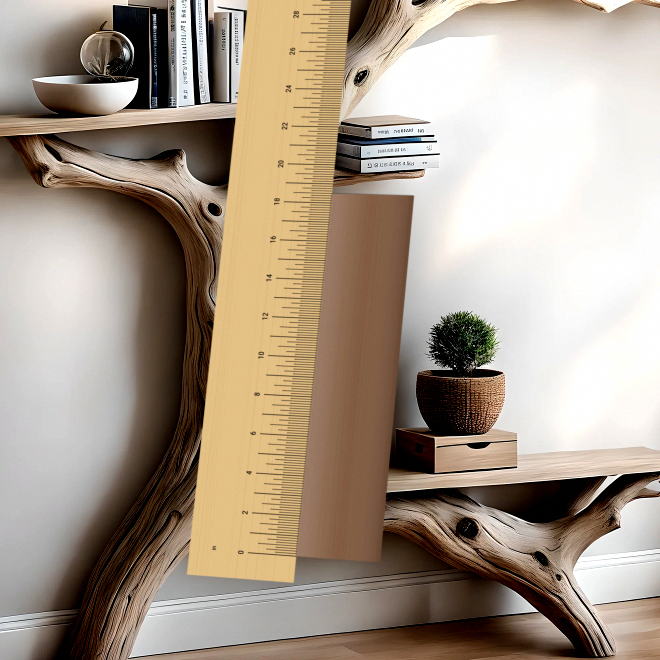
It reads 18.5,in
